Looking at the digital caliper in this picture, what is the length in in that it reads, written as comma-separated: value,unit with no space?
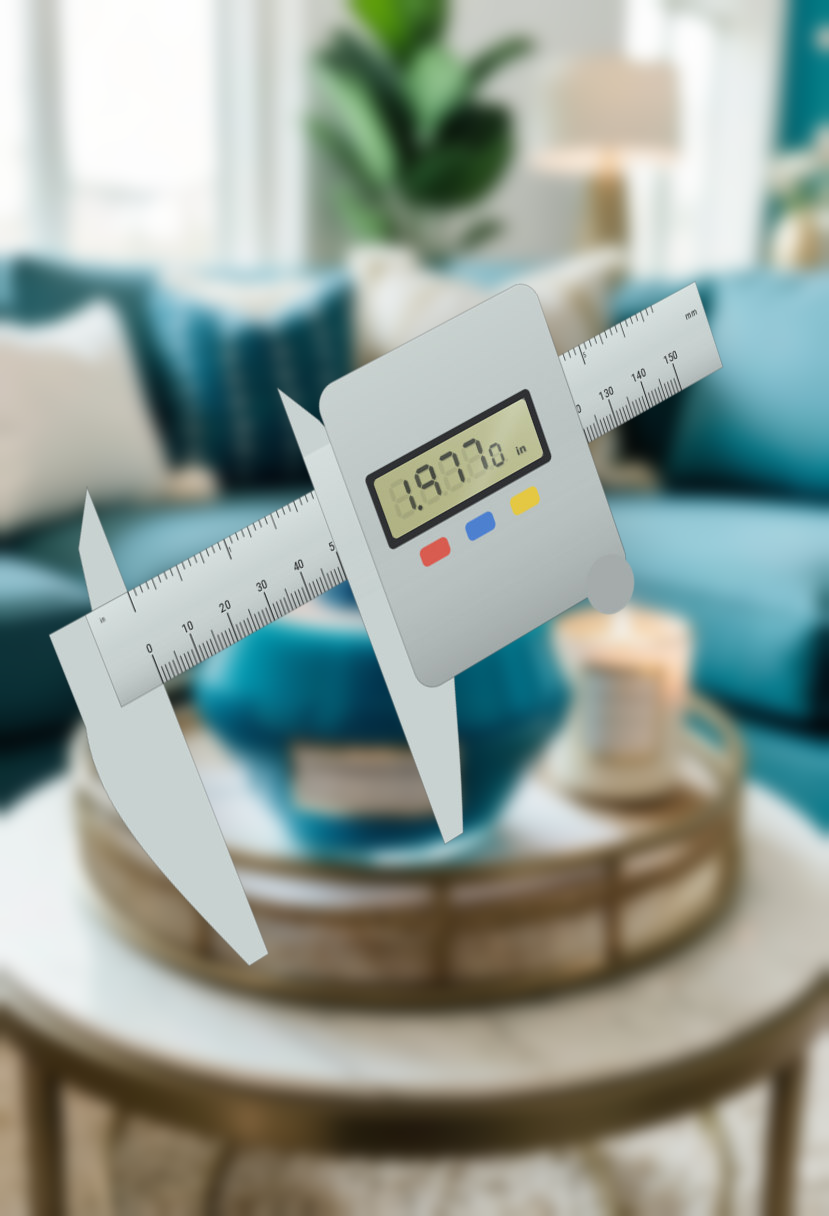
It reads 1.9770,in
